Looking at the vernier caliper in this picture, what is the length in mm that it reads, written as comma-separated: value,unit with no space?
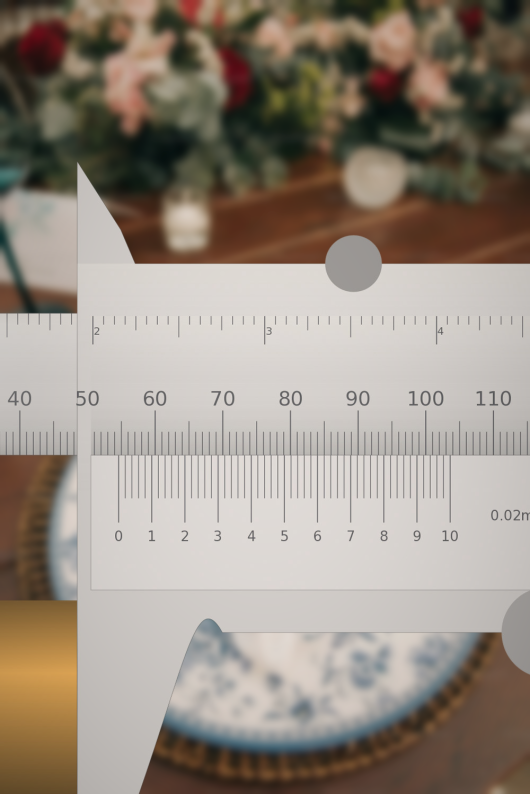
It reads 54.6,mm
